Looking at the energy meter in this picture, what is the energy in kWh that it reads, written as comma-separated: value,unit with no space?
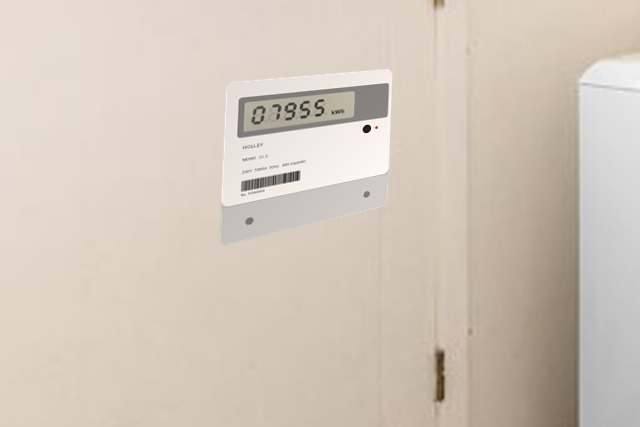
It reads 7955,kWh
